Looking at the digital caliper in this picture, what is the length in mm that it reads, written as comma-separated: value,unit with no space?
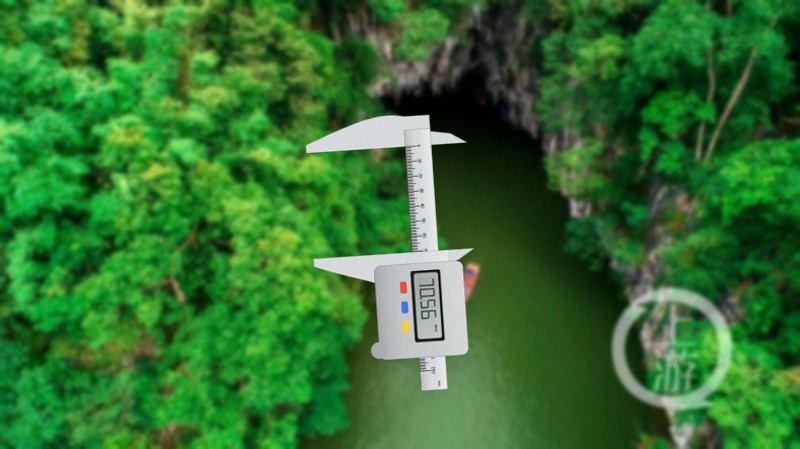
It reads 70.56,mm
